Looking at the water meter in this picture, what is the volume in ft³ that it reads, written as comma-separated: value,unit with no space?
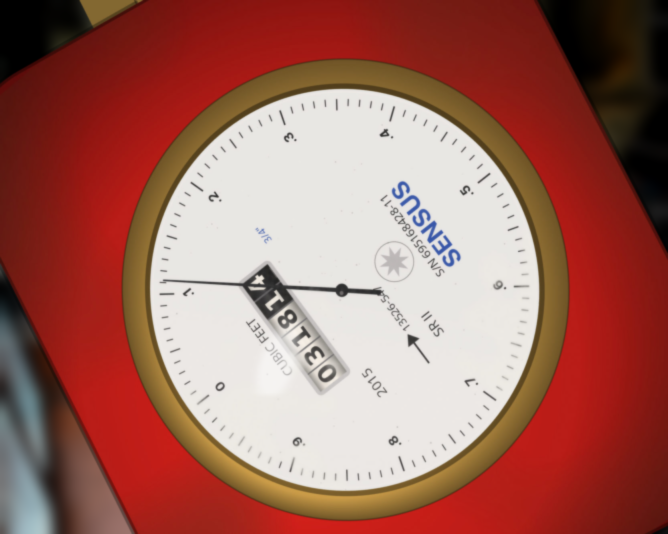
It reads 31814.11,ft³
